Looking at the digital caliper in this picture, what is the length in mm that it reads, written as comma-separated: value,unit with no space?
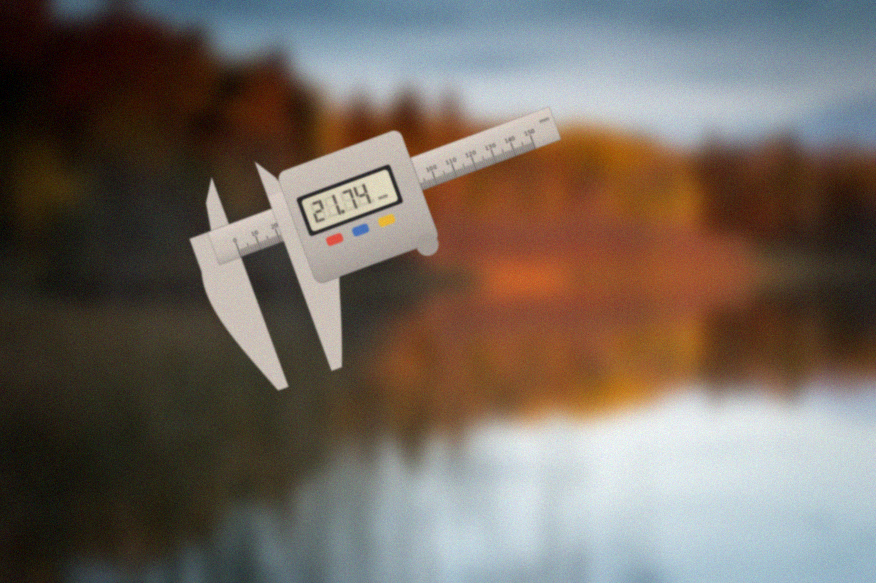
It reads 21.74,mm
